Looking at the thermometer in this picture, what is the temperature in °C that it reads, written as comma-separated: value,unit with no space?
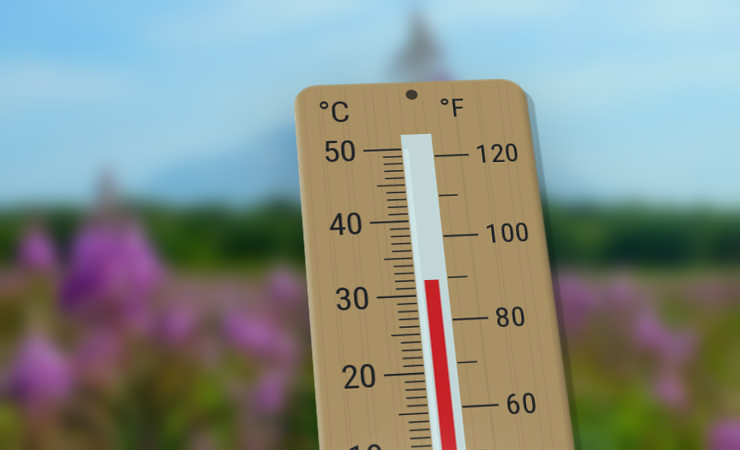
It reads 32,°C
